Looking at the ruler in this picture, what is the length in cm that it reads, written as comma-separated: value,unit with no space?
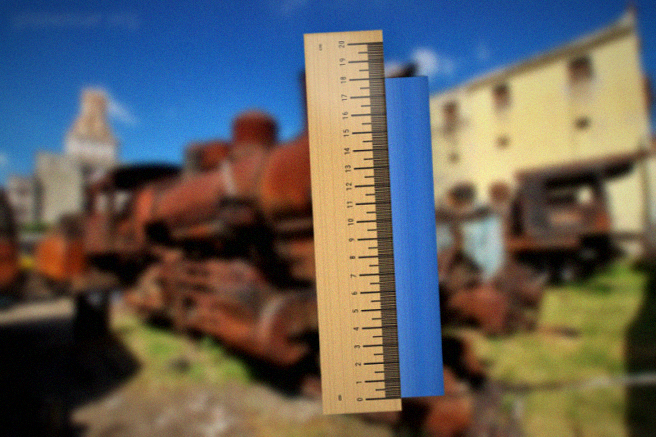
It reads 18,cm
